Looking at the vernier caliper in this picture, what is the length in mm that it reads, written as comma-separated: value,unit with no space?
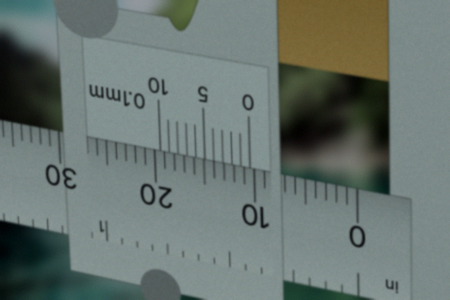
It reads 10.4,mm
